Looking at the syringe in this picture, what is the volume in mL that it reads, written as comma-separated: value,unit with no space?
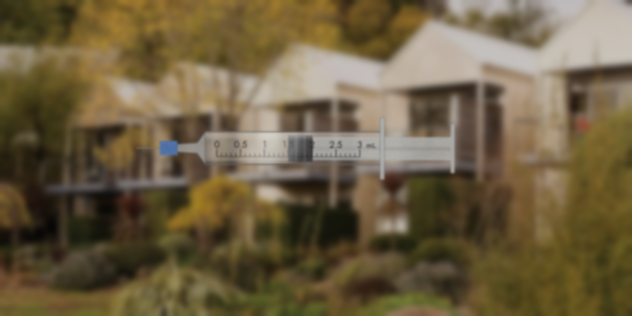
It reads 1.5,mL
